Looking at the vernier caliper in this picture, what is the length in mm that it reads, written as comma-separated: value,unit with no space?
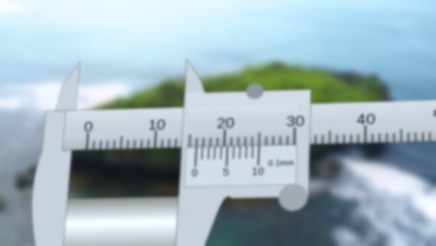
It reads 16.0,mm
